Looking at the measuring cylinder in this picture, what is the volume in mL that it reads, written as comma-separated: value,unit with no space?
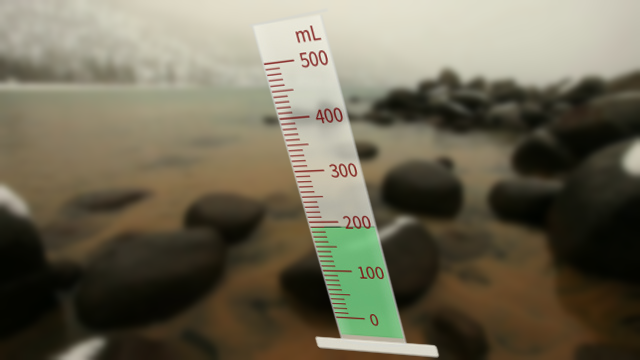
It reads 190,mL
